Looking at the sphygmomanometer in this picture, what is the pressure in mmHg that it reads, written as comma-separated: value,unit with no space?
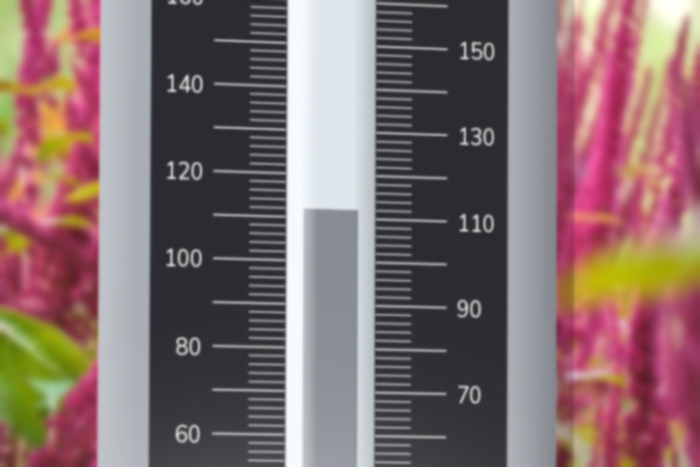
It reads 112,mmHg
